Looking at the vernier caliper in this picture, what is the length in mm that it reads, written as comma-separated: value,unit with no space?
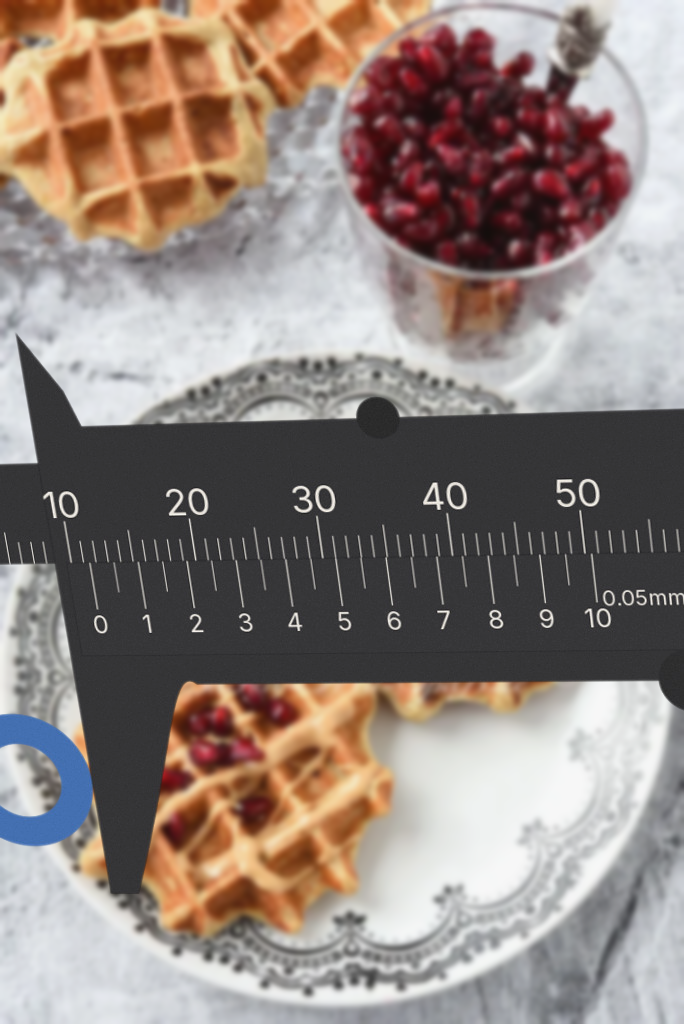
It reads 11.5,mm
